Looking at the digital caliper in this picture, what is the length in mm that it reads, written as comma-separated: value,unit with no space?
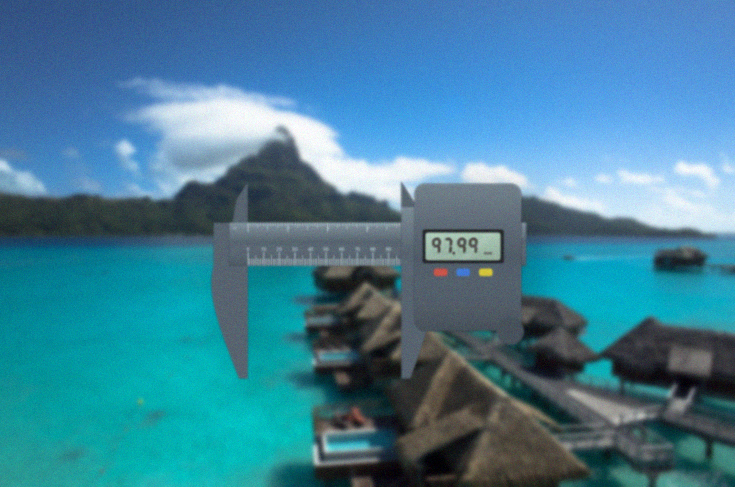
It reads 97.99,mm
